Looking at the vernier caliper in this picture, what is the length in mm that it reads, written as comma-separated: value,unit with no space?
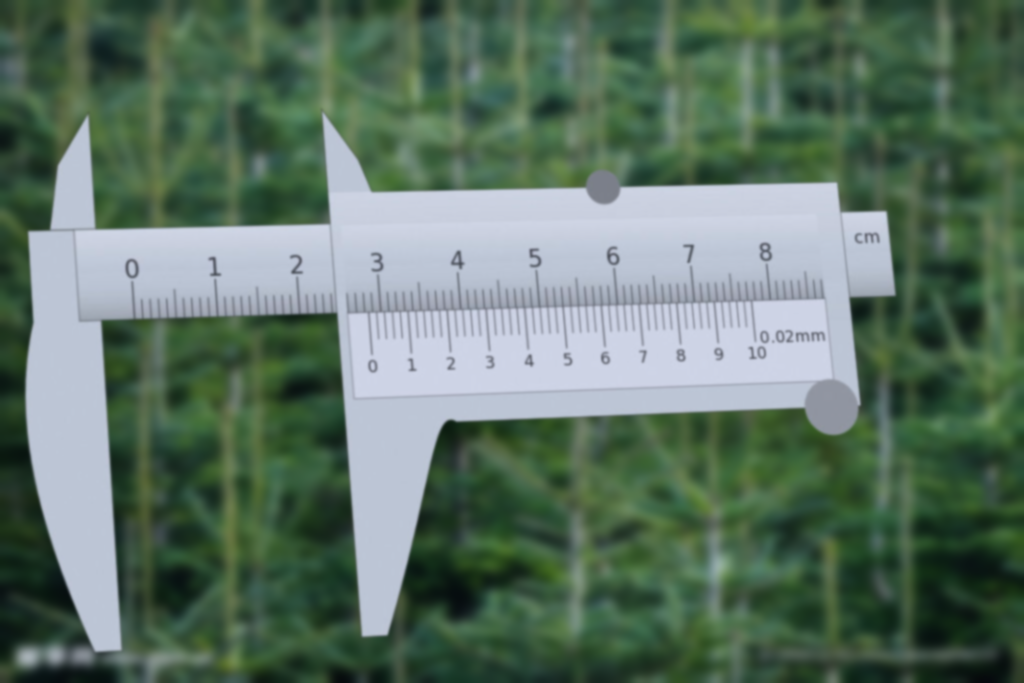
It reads 28.5,mm
